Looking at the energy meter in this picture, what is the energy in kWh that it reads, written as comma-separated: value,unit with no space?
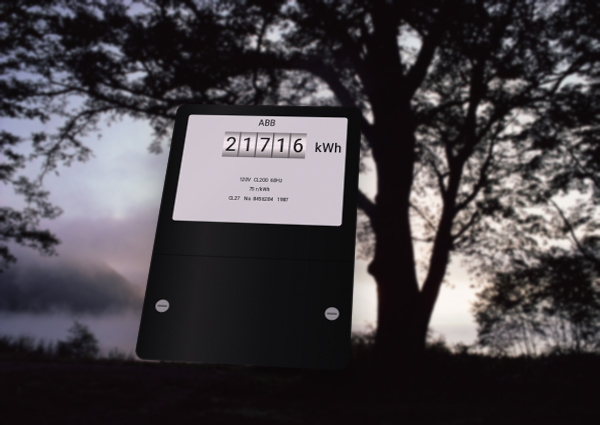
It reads 21716,kWh
